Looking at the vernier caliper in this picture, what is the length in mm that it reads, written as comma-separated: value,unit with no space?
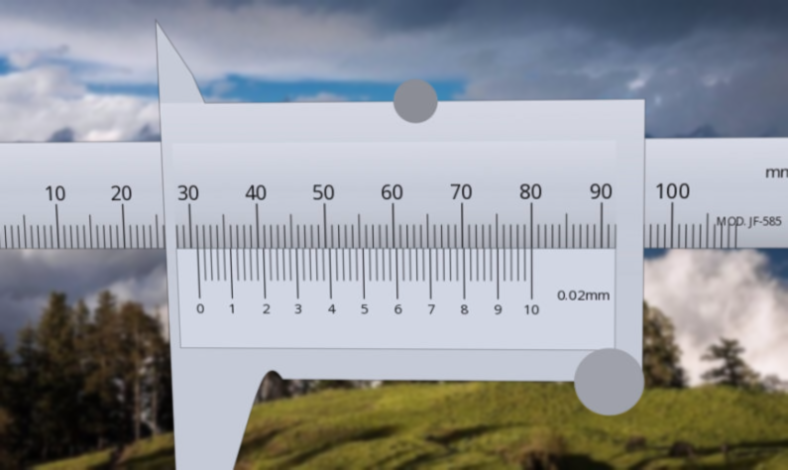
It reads 31.0,mm
